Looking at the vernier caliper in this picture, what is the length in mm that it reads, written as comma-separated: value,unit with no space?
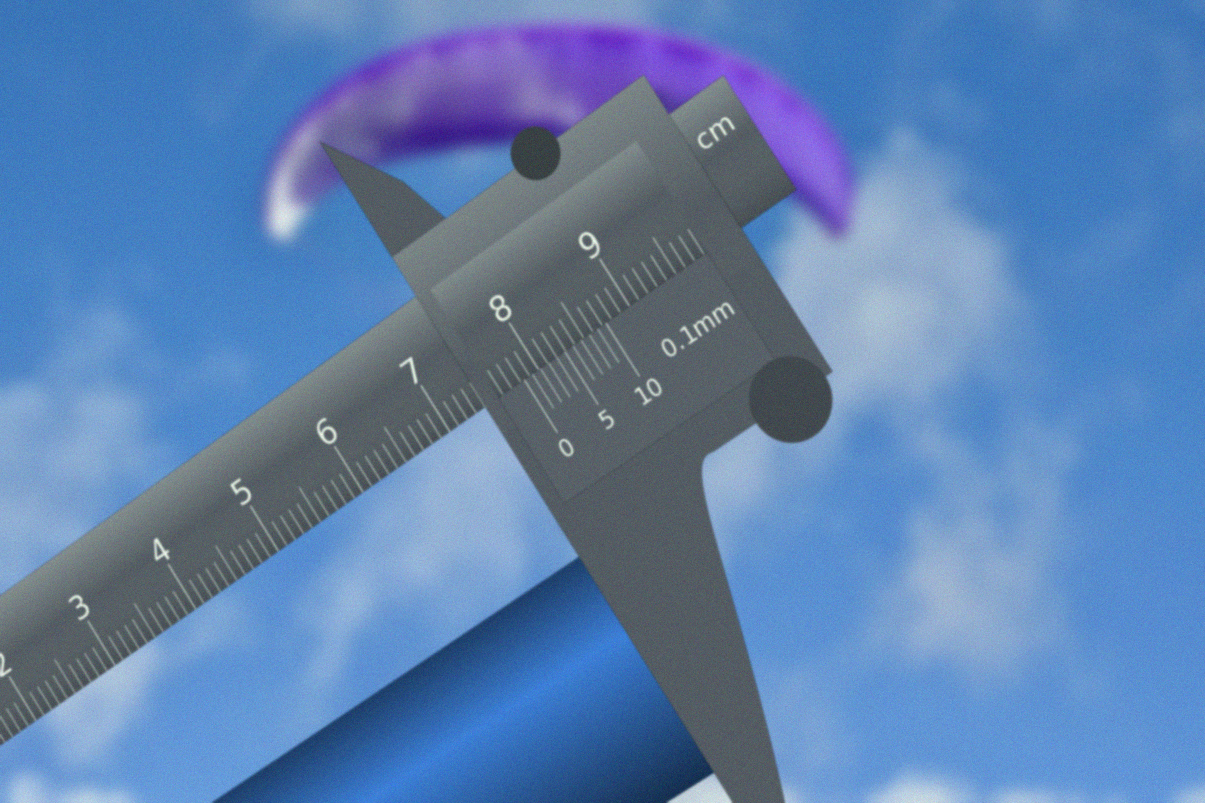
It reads 78.4,mm
